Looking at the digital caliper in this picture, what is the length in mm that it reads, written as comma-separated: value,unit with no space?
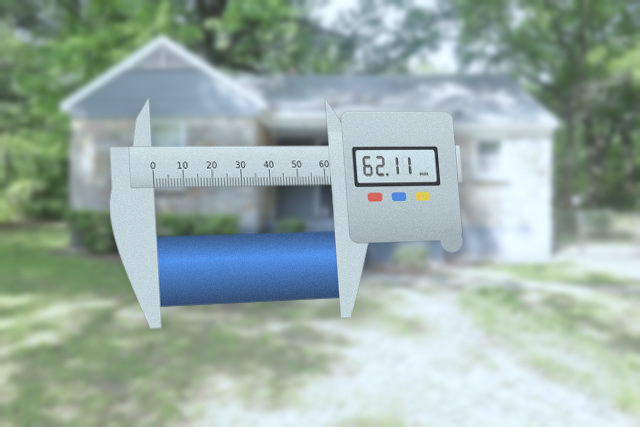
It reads 62.11,mm
